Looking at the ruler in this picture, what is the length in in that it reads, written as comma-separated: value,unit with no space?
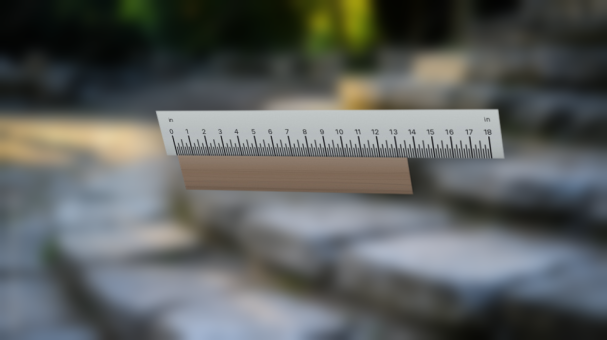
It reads 13.5,in
